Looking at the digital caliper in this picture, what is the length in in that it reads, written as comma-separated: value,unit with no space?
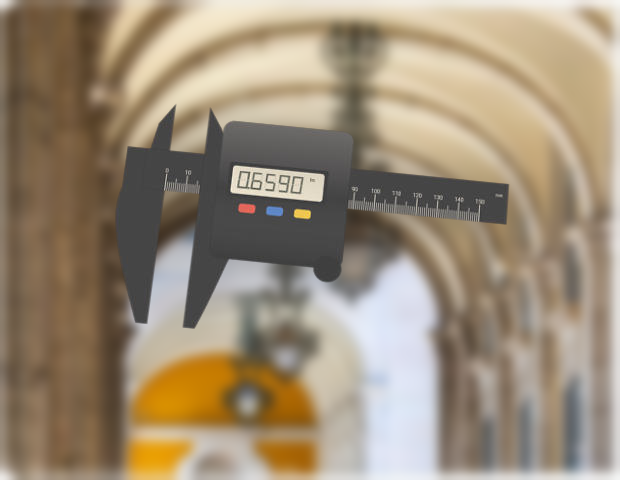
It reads 0.6590,in
